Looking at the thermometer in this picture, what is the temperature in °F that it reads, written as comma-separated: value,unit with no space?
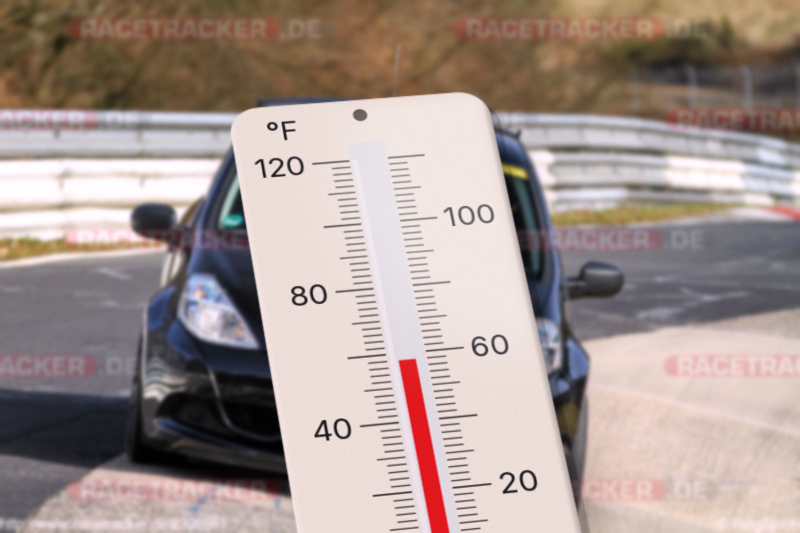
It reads 58,°F
